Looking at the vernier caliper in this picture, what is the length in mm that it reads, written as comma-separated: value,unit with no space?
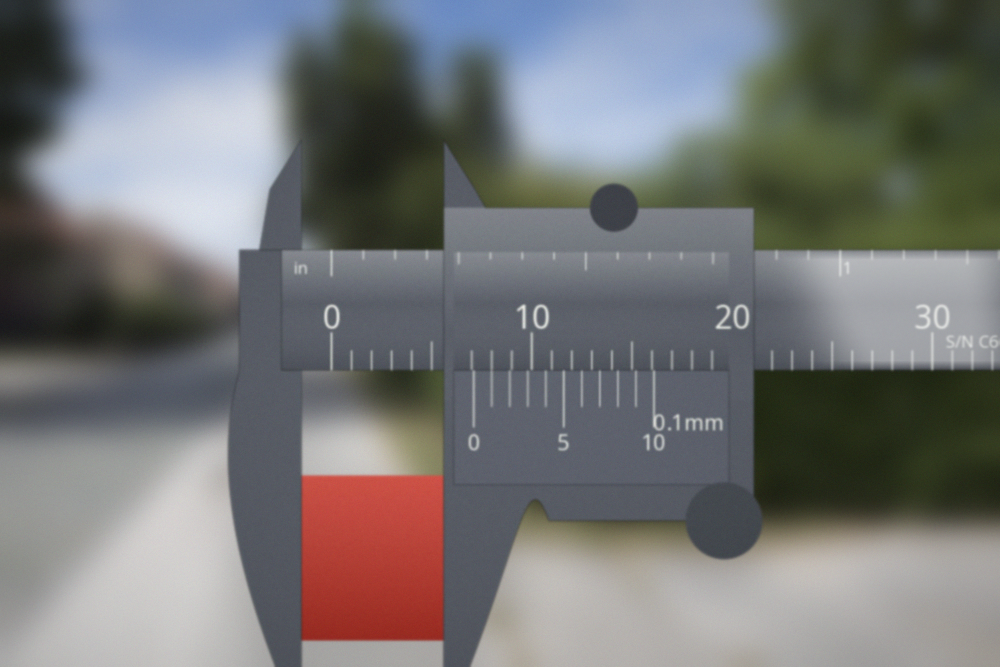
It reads 7.1,mm
